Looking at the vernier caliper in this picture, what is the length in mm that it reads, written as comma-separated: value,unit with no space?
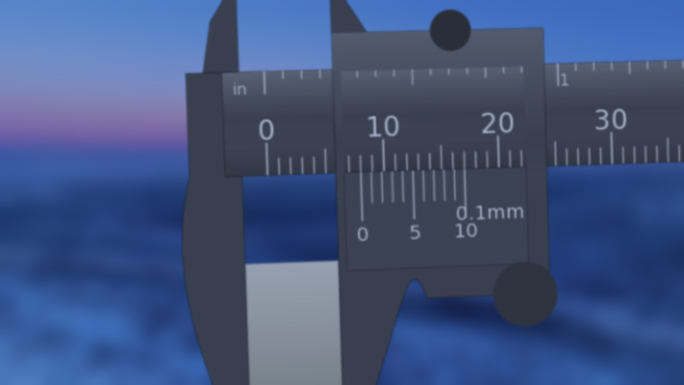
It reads 8.0,mm
